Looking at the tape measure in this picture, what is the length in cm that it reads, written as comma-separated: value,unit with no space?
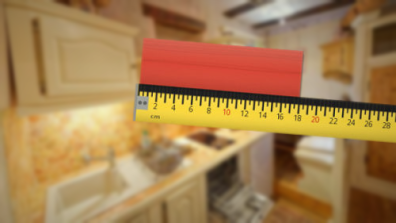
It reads 18,cm
